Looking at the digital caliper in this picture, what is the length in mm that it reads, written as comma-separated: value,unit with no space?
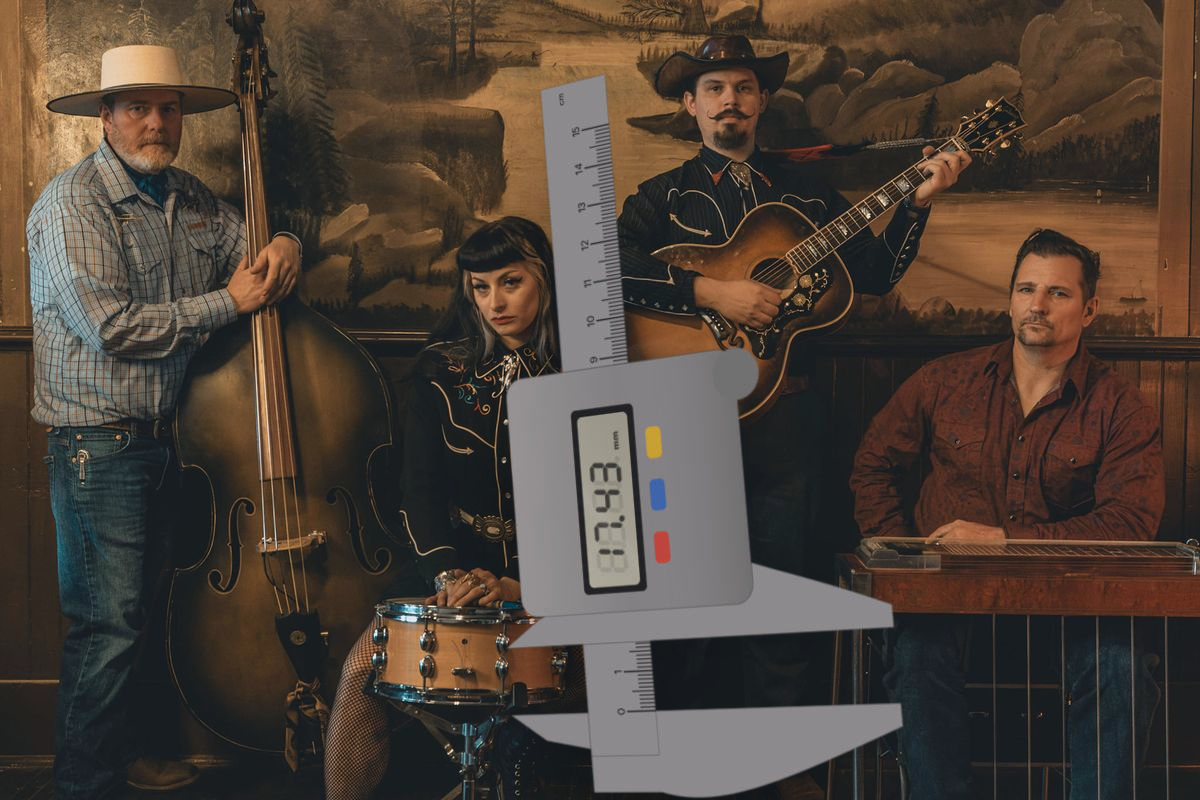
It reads 17.43,mm
